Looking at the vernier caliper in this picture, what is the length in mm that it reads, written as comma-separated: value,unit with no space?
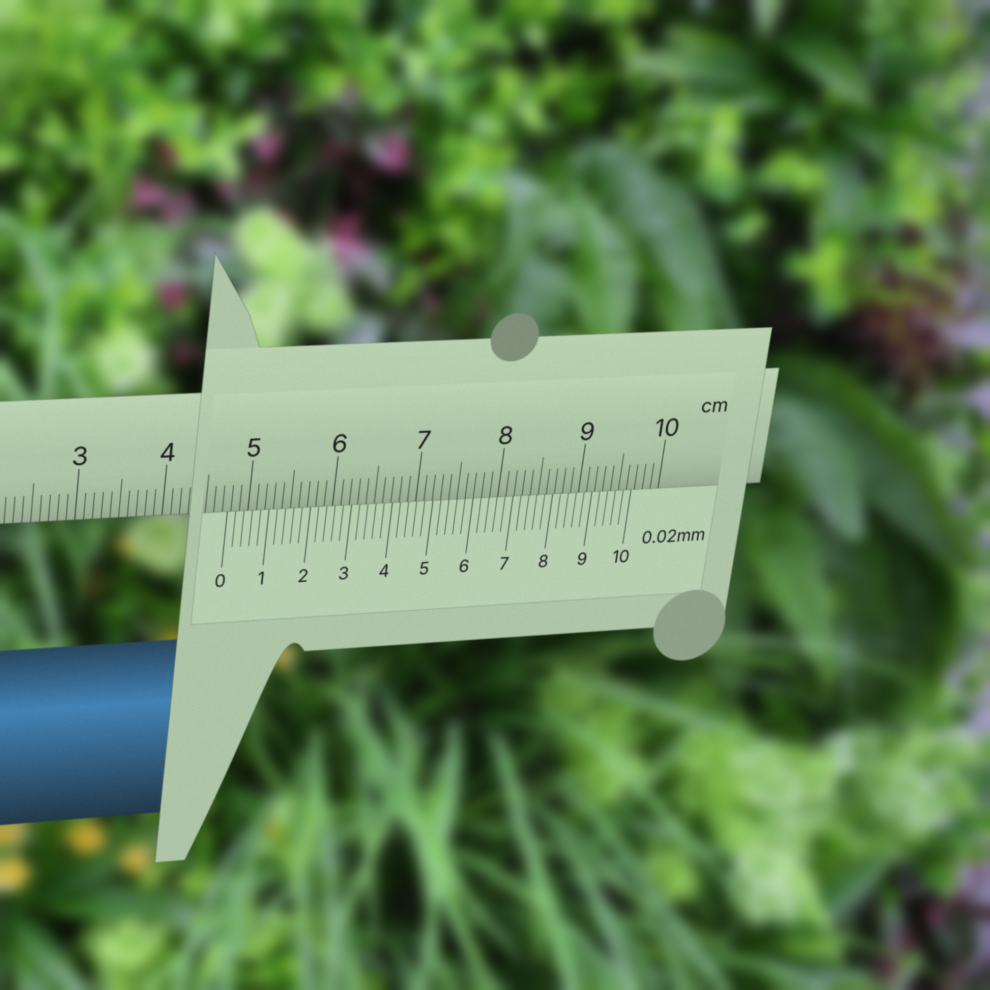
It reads 47.6,mm
